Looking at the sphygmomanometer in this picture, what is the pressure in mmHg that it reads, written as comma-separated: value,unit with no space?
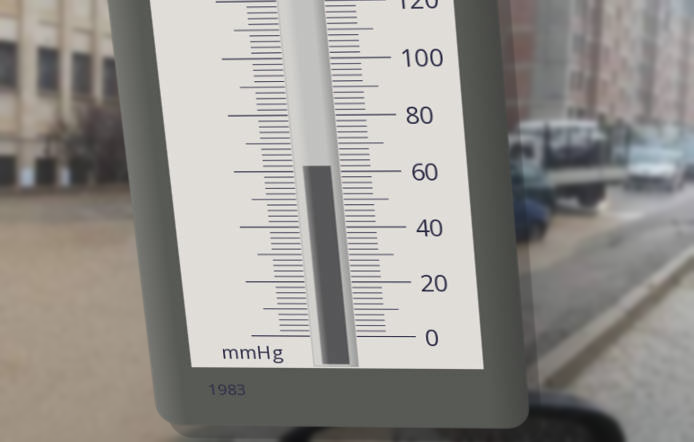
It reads 62,mmHg
